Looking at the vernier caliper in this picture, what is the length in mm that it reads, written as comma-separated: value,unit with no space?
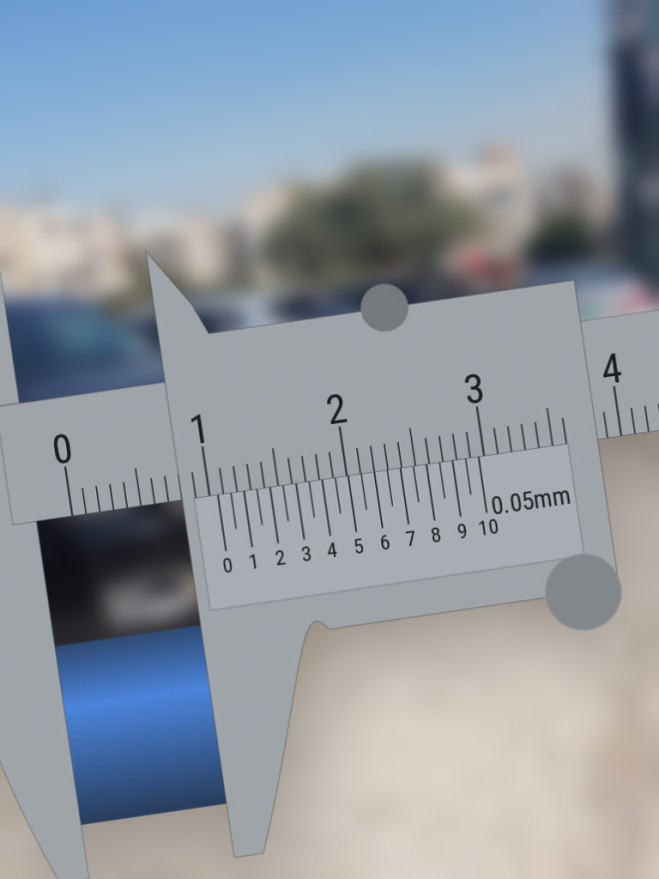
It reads 10.6,mm
